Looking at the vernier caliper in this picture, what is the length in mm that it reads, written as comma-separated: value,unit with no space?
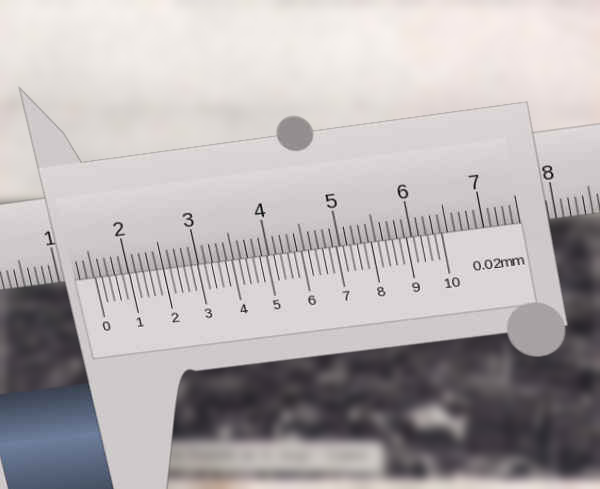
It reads 15.2,mm
